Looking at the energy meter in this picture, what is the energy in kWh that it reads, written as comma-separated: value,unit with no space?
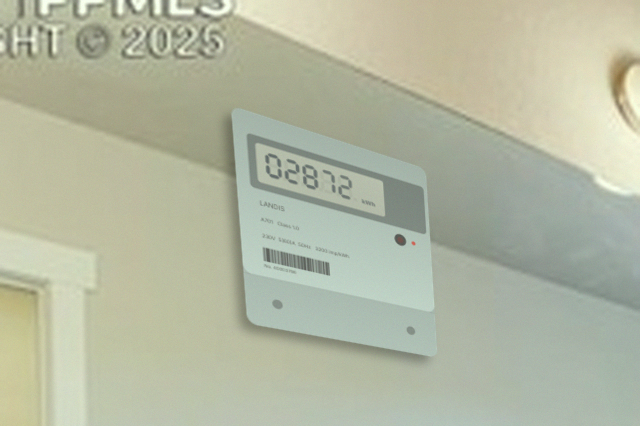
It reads 2872,kWh
